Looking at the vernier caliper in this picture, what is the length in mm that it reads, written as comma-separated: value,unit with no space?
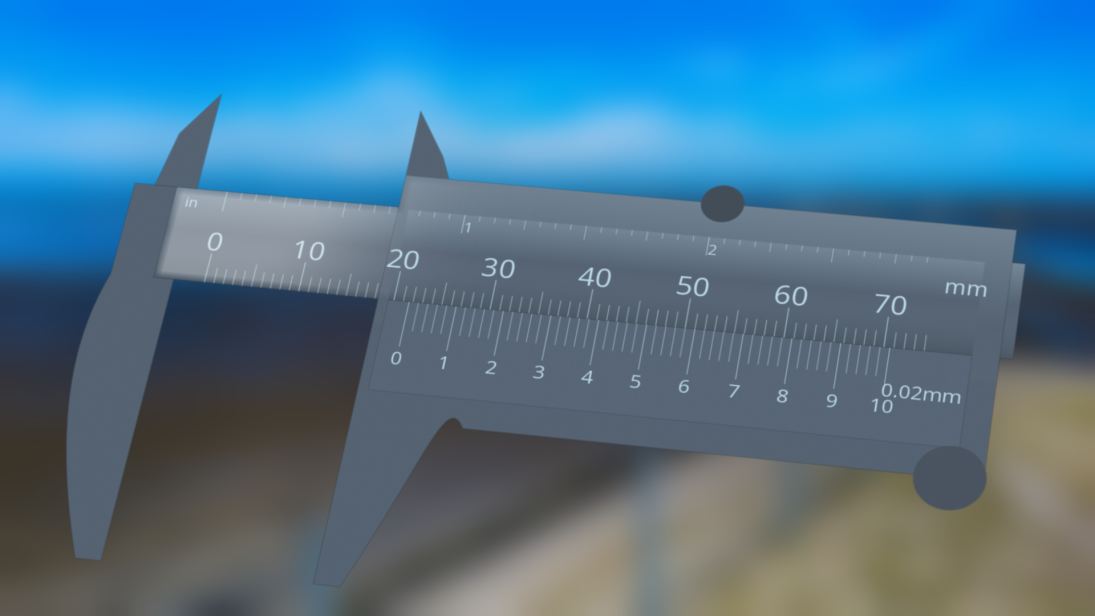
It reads 21.6,mm
